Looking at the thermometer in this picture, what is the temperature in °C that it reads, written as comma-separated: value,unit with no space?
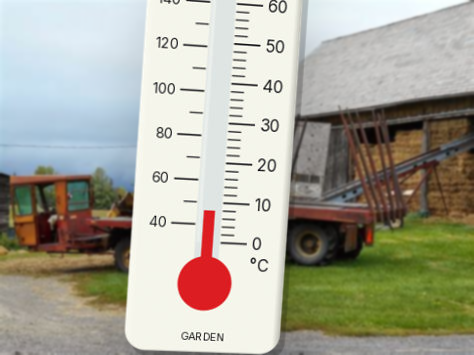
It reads 8,°C
